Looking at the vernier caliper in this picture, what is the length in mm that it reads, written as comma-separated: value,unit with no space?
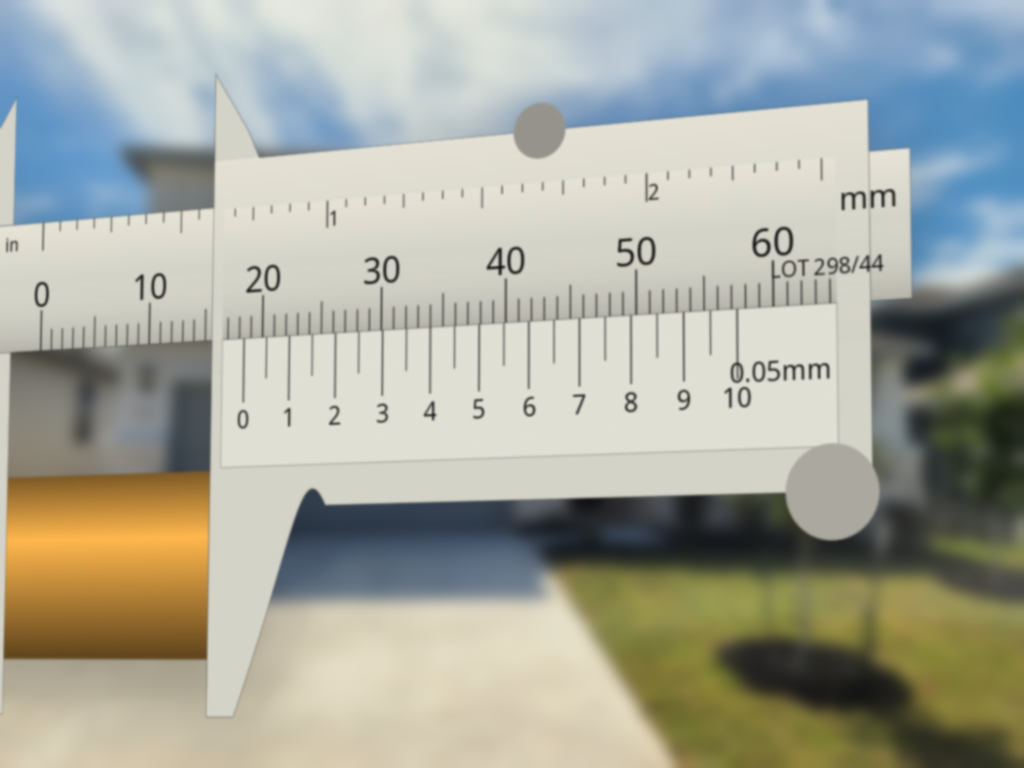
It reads 18.4,mm
